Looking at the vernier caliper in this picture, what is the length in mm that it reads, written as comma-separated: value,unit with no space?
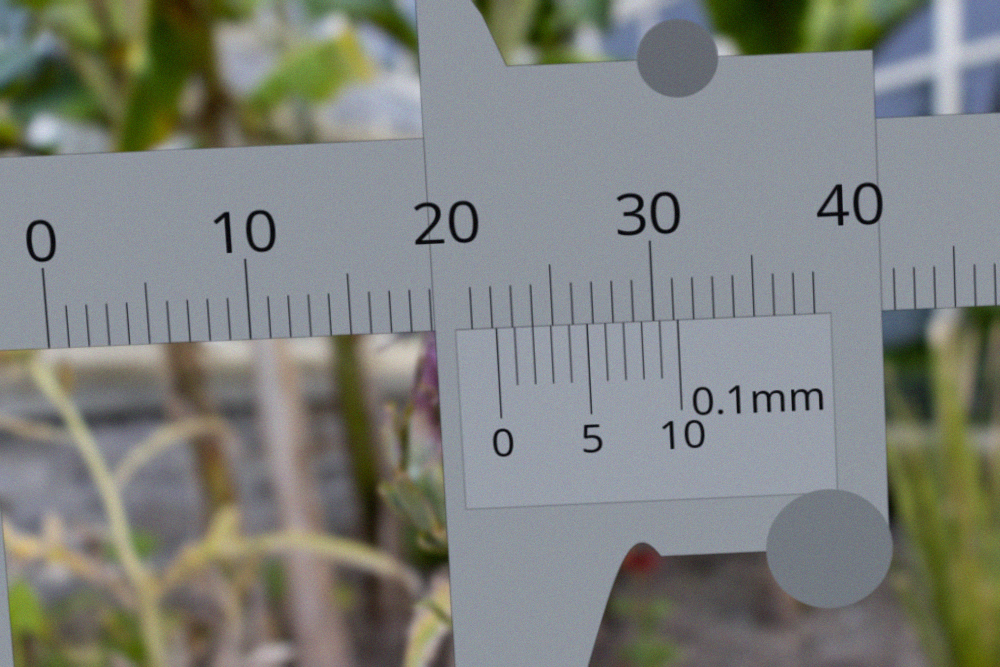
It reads 22.2,mm
